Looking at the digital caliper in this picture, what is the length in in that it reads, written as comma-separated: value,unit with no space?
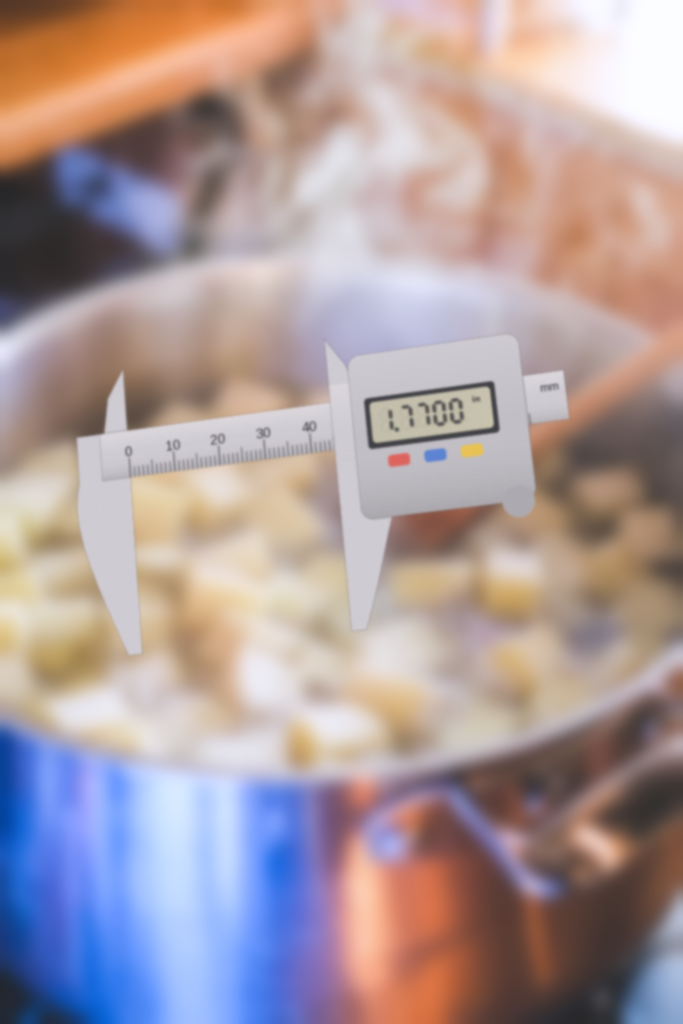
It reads 1.7700,in
